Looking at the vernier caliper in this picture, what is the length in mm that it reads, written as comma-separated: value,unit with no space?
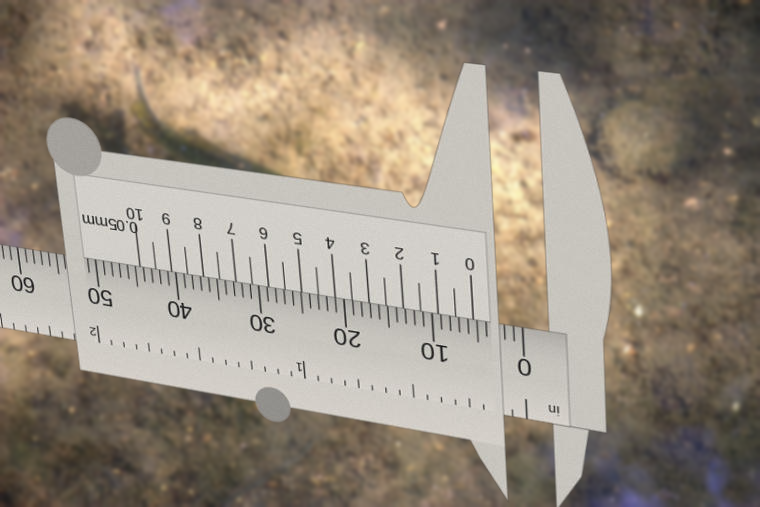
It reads 5.4,mm
